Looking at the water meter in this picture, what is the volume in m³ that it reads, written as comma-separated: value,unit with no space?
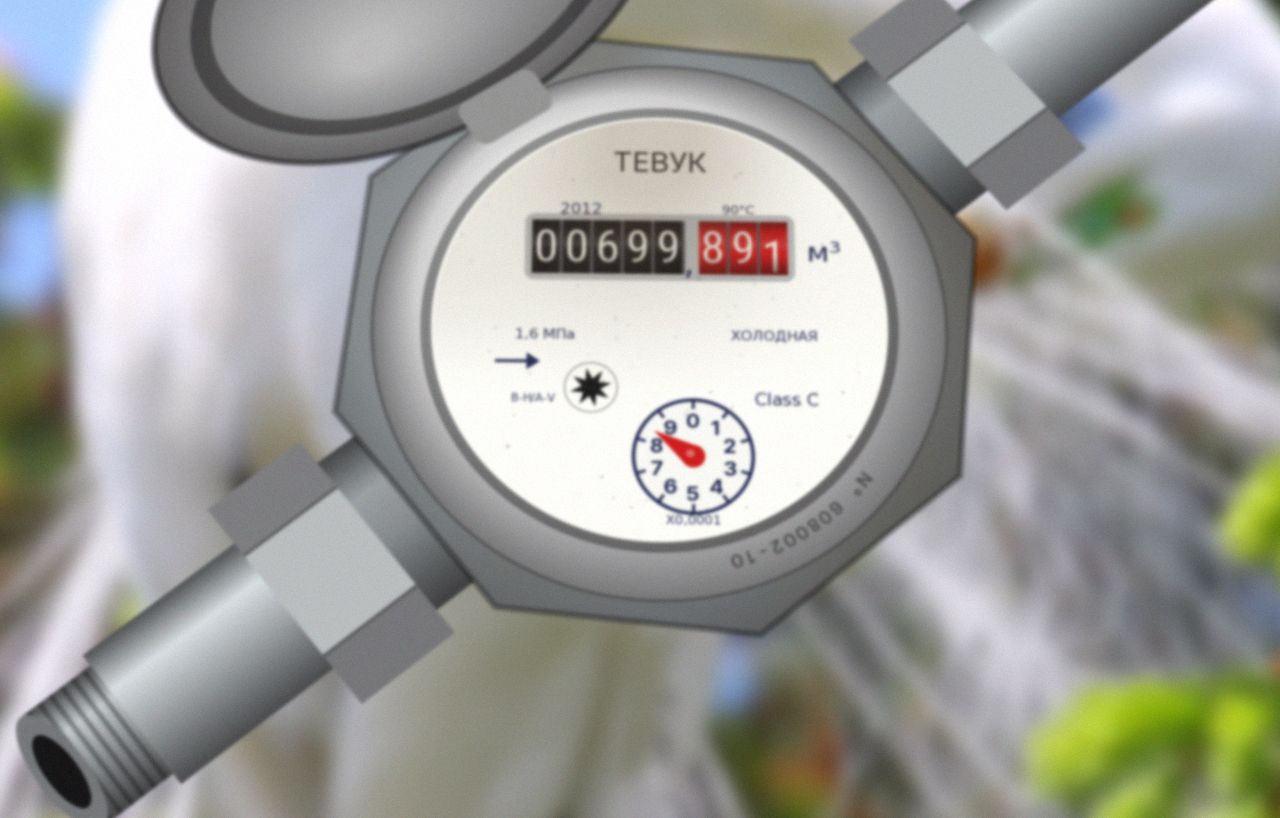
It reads 699.8908,m³
